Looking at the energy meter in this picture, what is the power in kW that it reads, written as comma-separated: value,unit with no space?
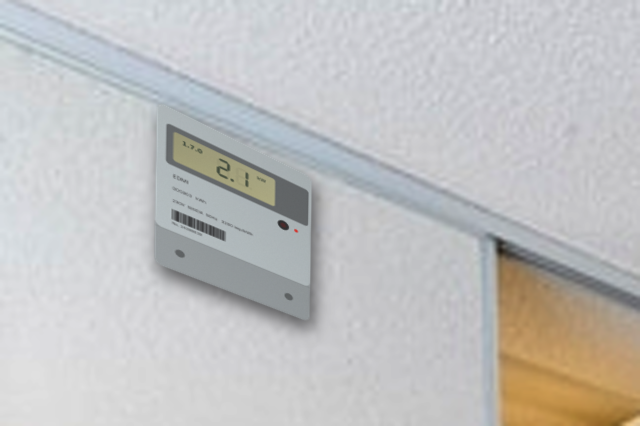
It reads 2.1,kW
